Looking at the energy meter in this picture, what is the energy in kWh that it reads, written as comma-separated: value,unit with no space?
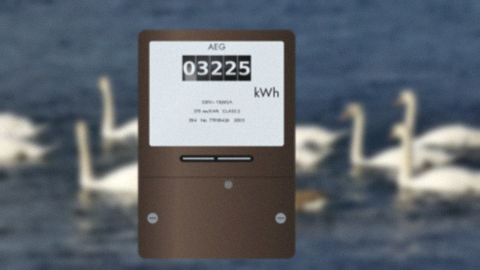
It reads 3225,kWh
